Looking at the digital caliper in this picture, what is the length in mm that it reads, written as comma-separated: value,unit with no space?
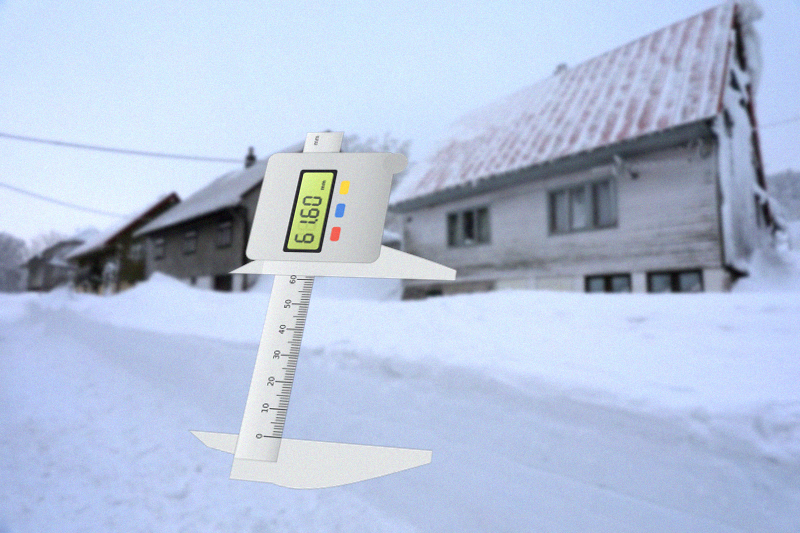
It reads 61.60,mm
